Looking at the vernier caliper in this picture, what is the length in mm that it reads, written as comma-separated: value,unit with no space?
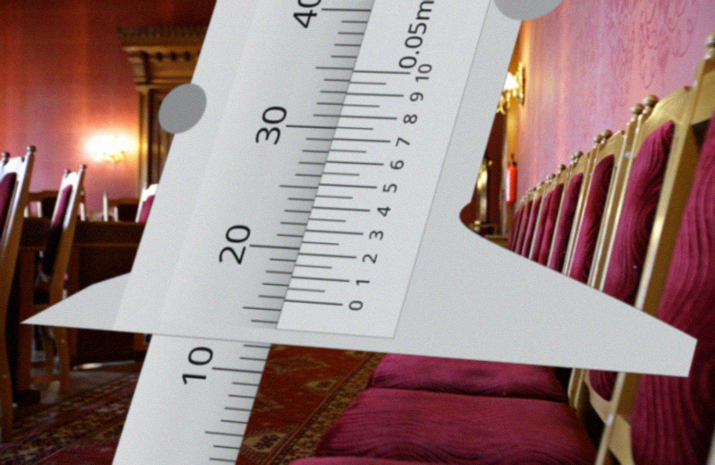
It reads 15.8,mm
